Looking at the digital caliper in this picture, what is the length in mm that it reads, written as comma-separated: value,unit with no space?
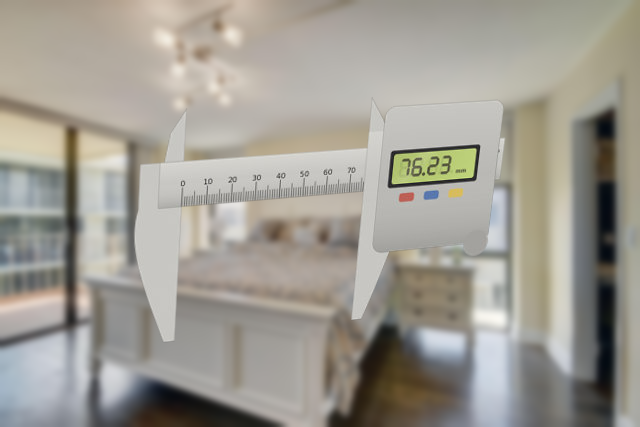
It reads 76.23,mm
